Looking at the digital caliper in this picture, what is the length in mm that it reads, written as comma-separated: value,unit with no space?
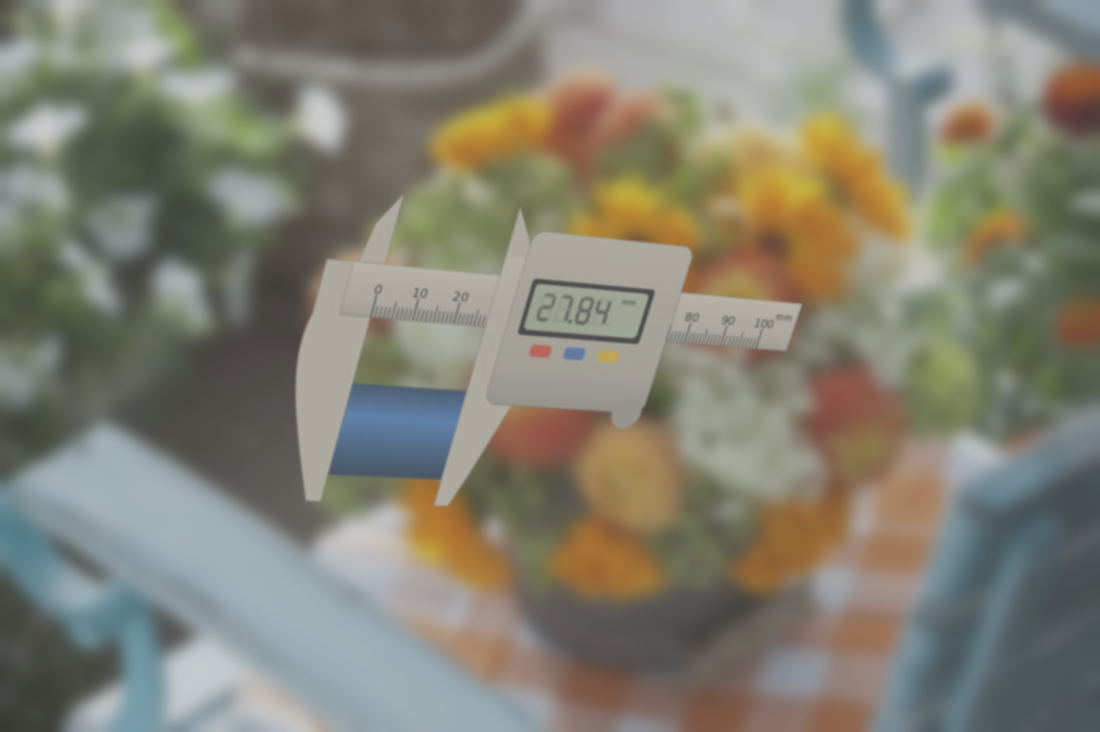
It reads 27.84,mm
